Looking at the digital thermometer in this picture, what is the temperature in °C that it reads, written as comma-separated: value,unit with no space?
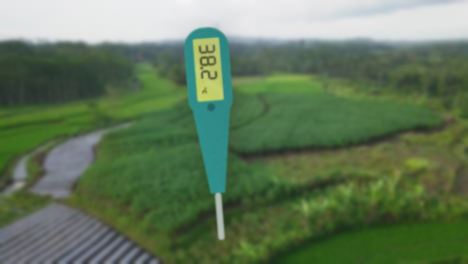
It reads 38.2,°C
